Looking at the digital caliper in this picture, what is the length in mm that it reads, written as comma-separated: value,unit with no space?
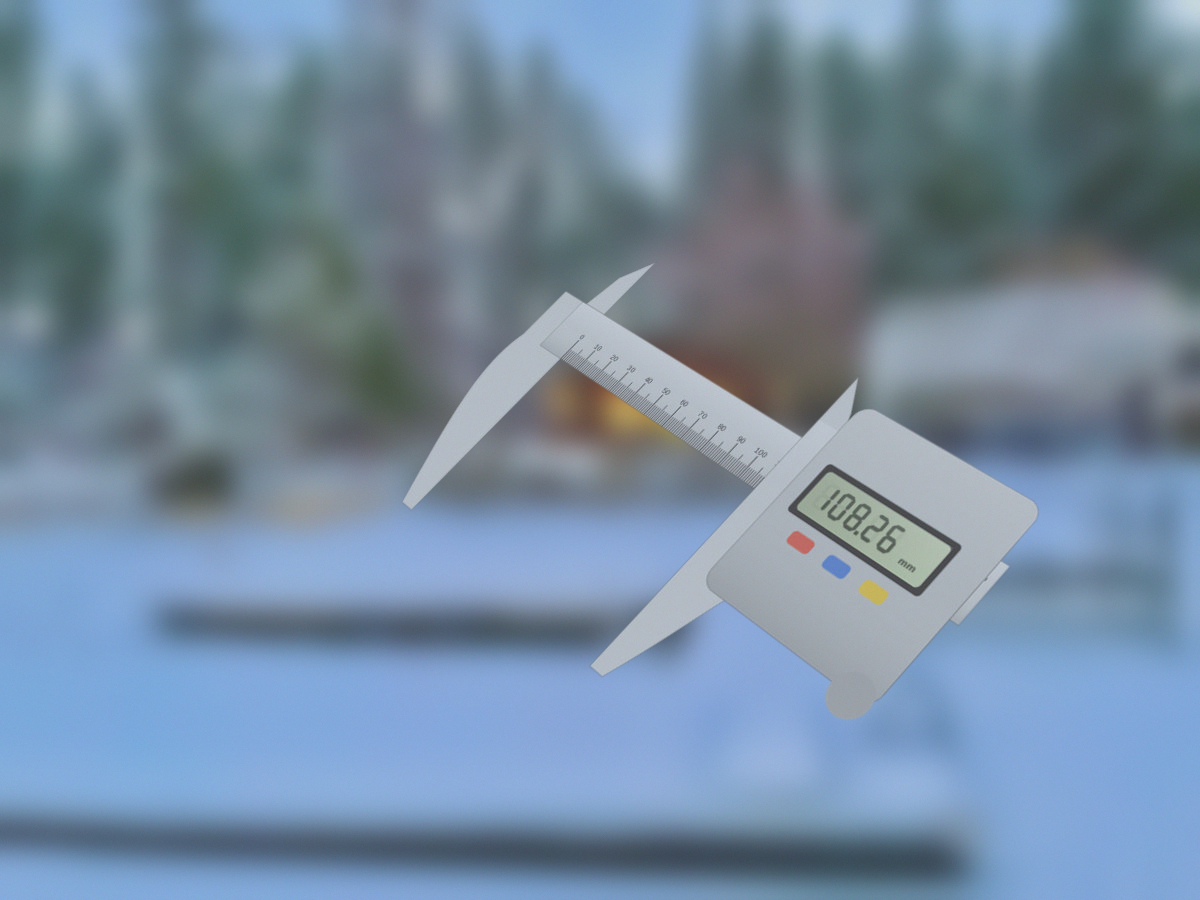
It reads 108.26,mm
